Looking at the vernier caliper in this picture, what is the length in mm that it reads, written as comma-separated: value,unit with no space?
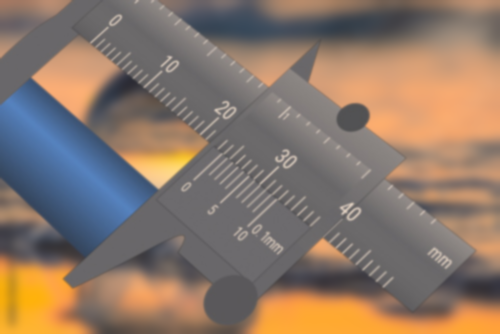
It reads 23.8,mm
